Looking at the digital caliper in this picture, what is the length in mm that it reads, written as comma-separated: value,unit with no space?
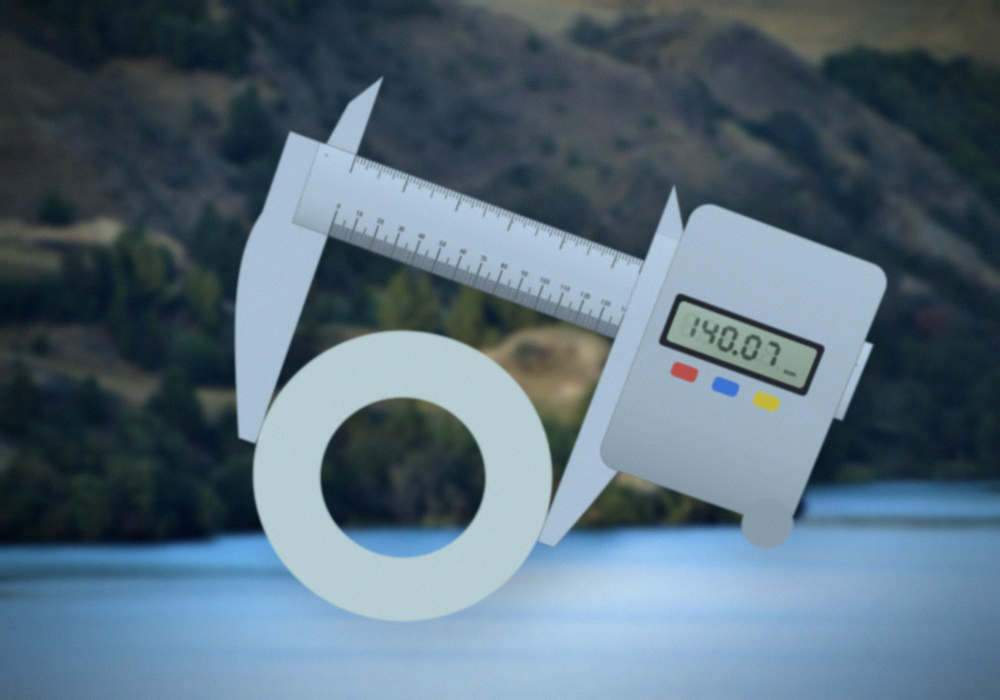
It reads 140.07,mm
